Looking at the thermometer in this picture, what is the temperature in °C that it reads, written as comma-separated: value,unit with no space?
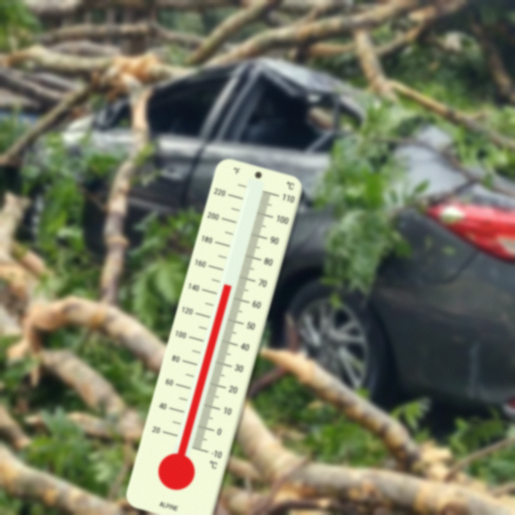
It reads 65,°C
